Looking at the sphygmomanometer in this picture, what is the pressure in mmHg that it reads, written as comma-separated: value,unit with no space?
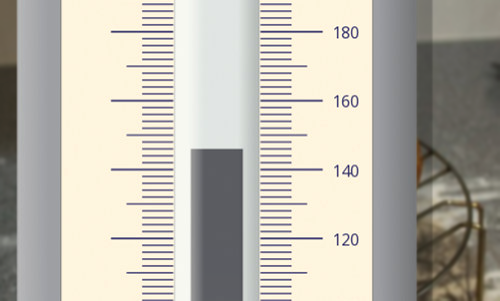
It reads 146,mmHg
